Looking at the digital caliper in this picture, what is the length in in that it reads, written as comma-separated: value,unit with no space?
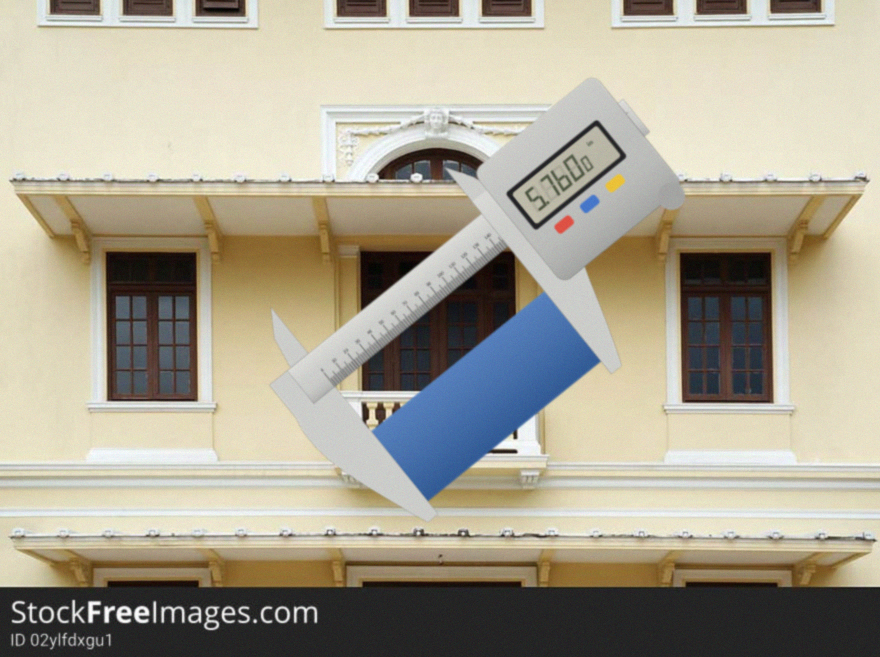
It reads 5.7600,in
